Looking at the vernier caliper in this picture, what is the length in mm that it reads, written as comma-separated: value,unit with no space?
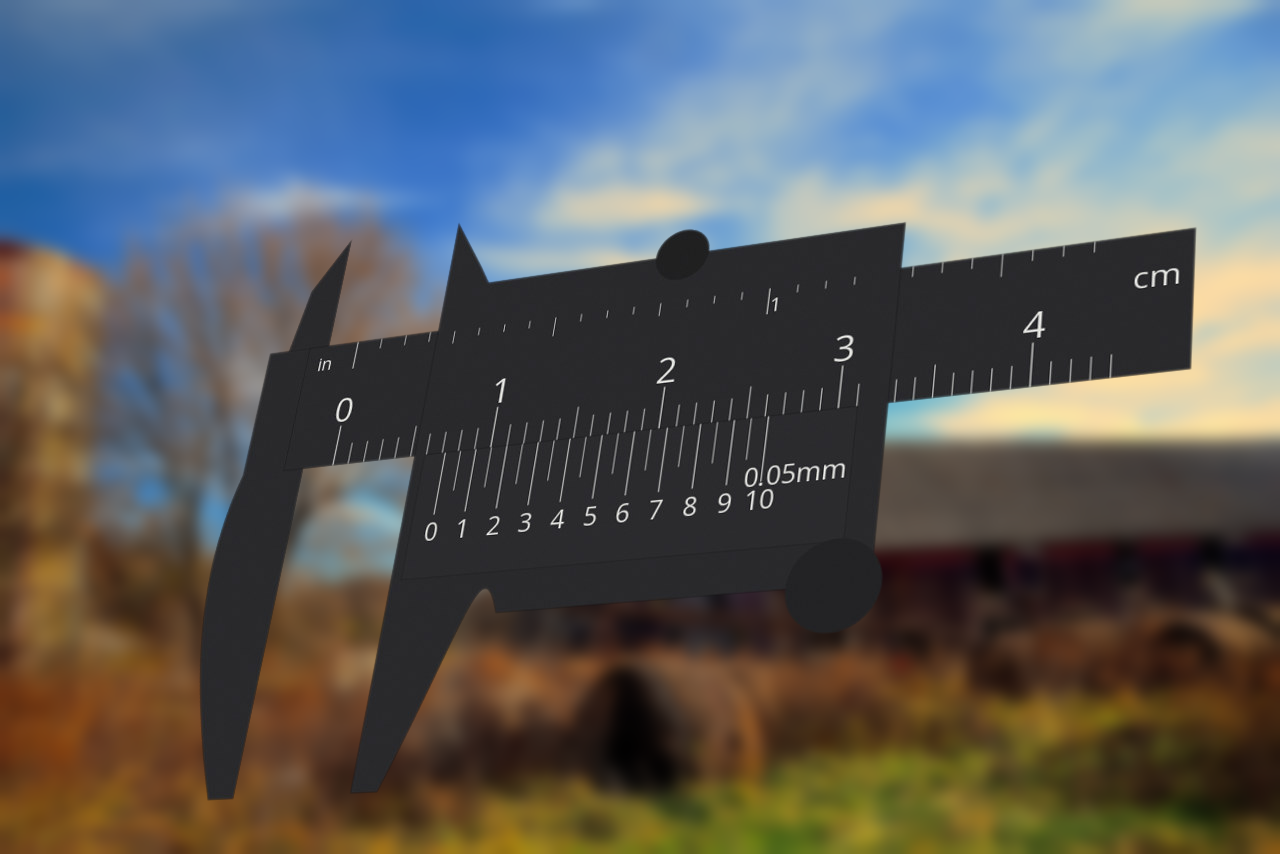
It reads 7.2,mm
